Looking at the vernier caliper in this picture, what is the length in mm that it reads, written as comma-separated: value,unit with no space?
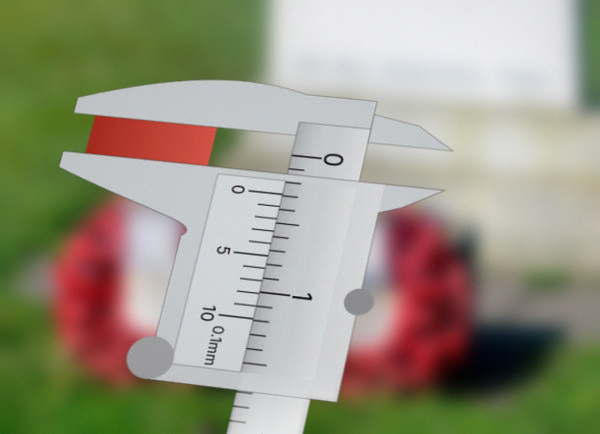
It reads 2.9,mm
